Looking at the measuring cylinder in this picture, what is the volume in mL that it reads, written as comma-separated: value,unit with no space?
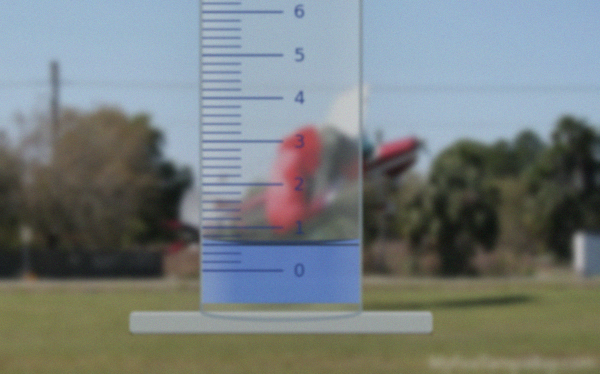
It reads 0.6,mL
